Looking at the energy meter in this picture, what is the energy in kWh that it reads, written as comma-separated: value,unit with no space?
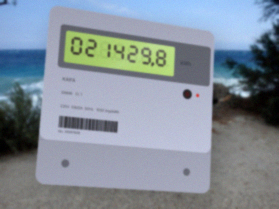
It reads 21429.8,kWh
